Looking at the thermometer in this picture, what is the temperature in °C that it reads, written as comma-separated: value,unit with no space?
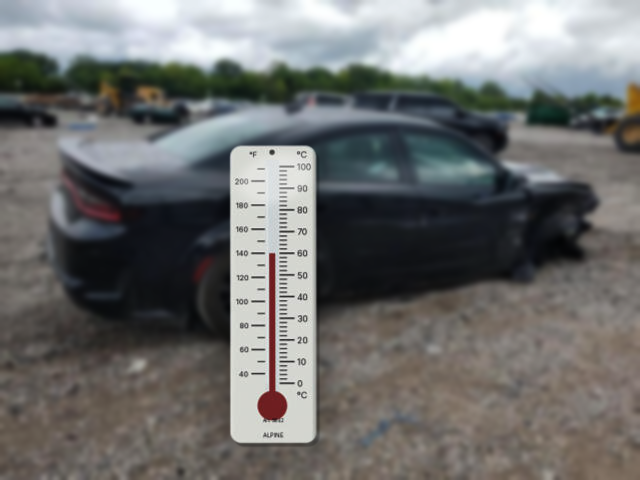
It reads 60,°C
